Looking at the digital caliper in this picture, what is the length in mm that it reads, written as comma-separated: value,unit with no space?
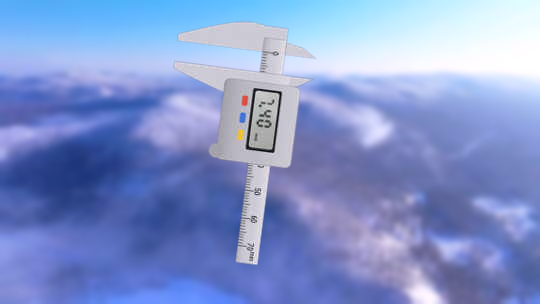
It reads 7.40,mm
